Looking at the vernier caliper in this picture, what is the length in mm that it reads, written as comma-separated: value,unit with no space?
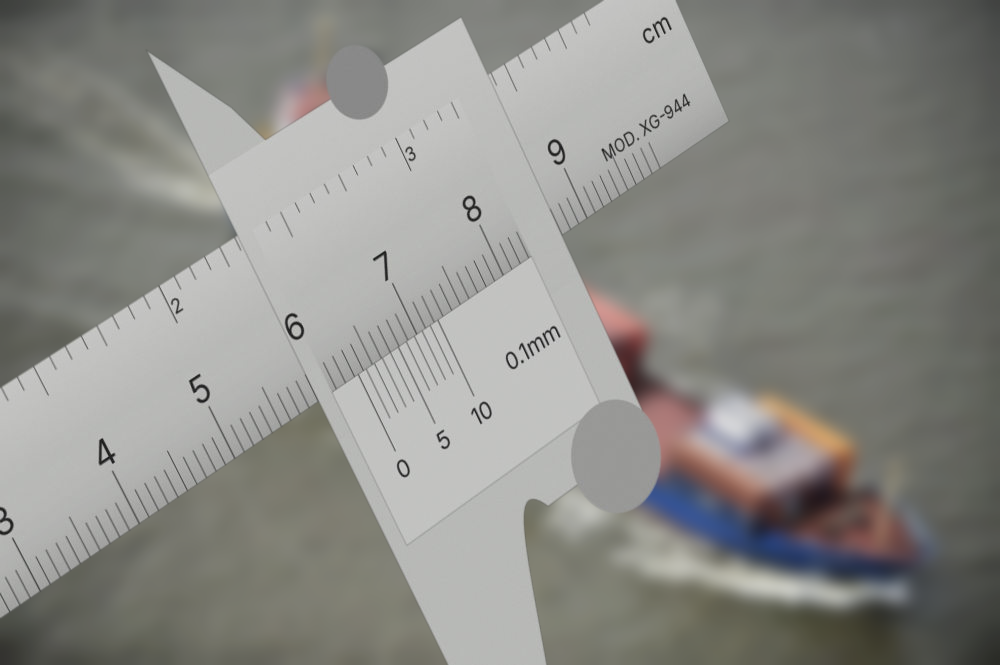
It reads 63.4,mm
